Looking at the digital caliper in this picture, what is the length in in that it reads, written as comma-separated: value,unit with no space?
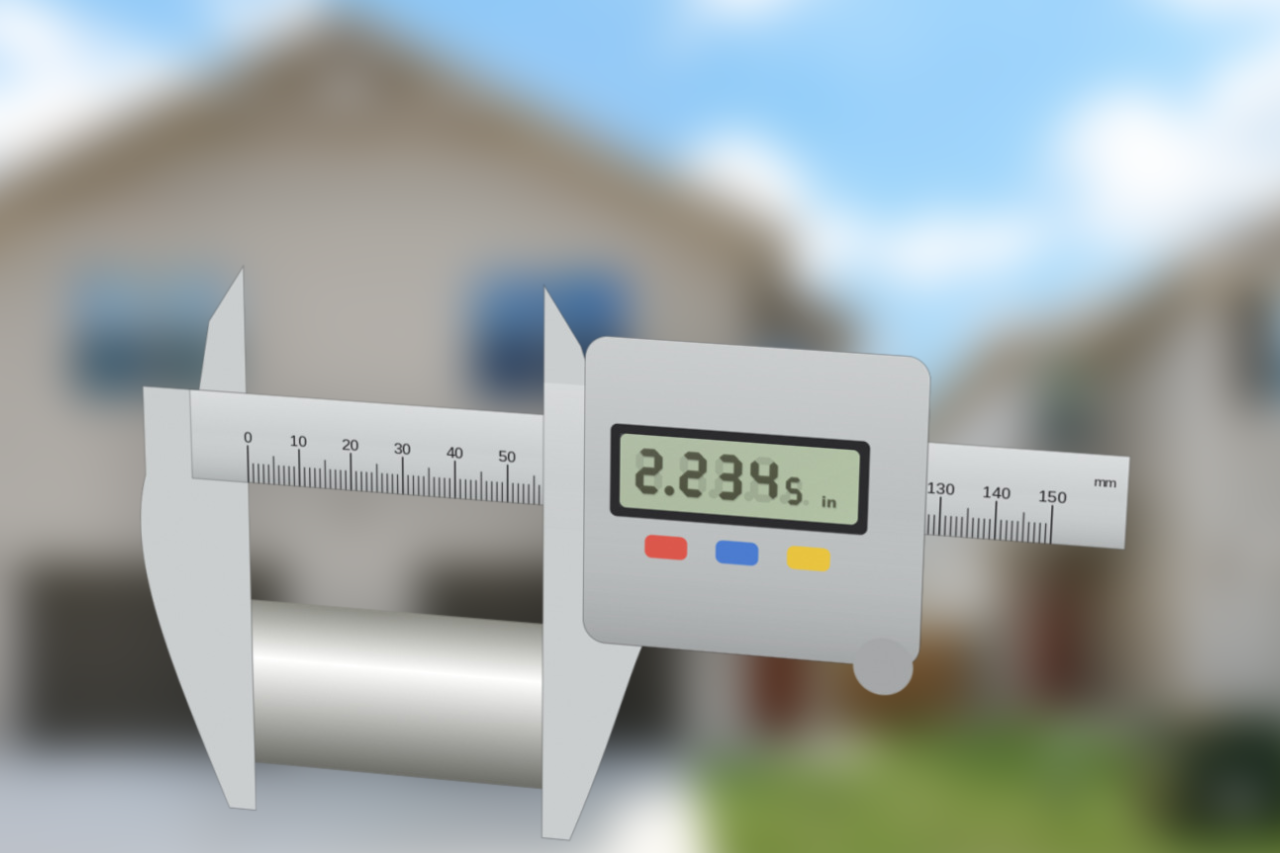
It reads 2.2345,in
